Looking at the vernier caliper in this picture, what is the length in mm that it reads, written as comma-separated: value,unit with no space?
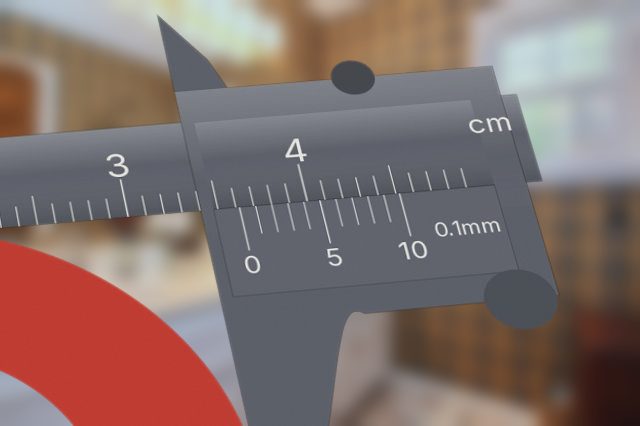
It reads 36.2,mm
